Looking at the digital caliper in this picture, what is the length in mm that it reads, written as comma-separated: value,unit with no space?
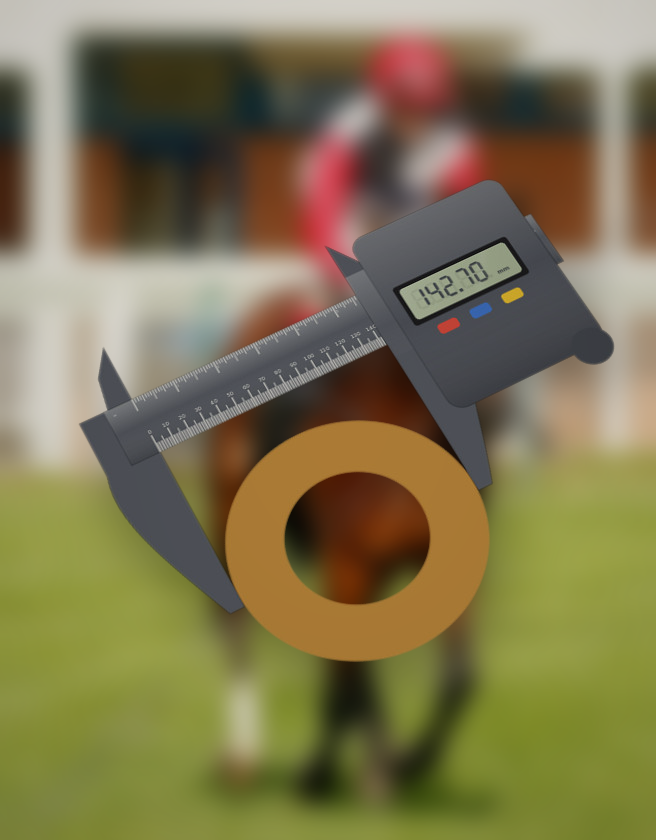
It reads 142.70,mm
